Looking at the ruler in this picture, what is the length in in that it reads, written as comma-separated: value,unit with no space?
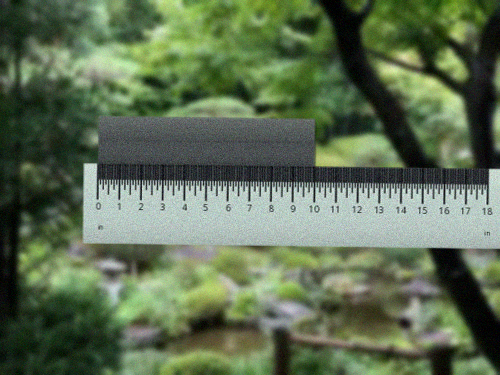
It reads 10,in
